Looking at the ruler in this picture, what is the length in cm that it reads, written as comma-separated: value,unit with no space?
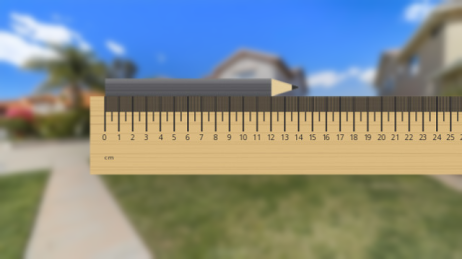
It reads 14,cm
